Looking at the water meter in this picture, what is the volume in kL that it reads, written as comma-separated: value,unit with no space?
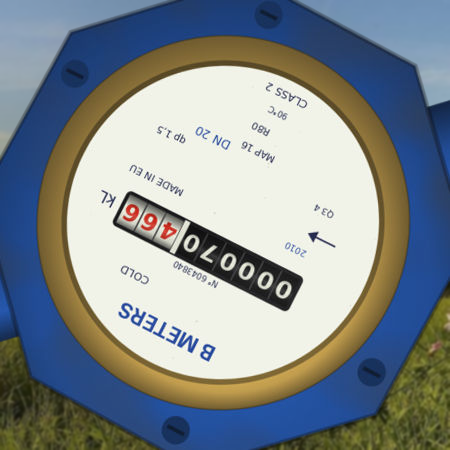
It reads 70.466,kL
